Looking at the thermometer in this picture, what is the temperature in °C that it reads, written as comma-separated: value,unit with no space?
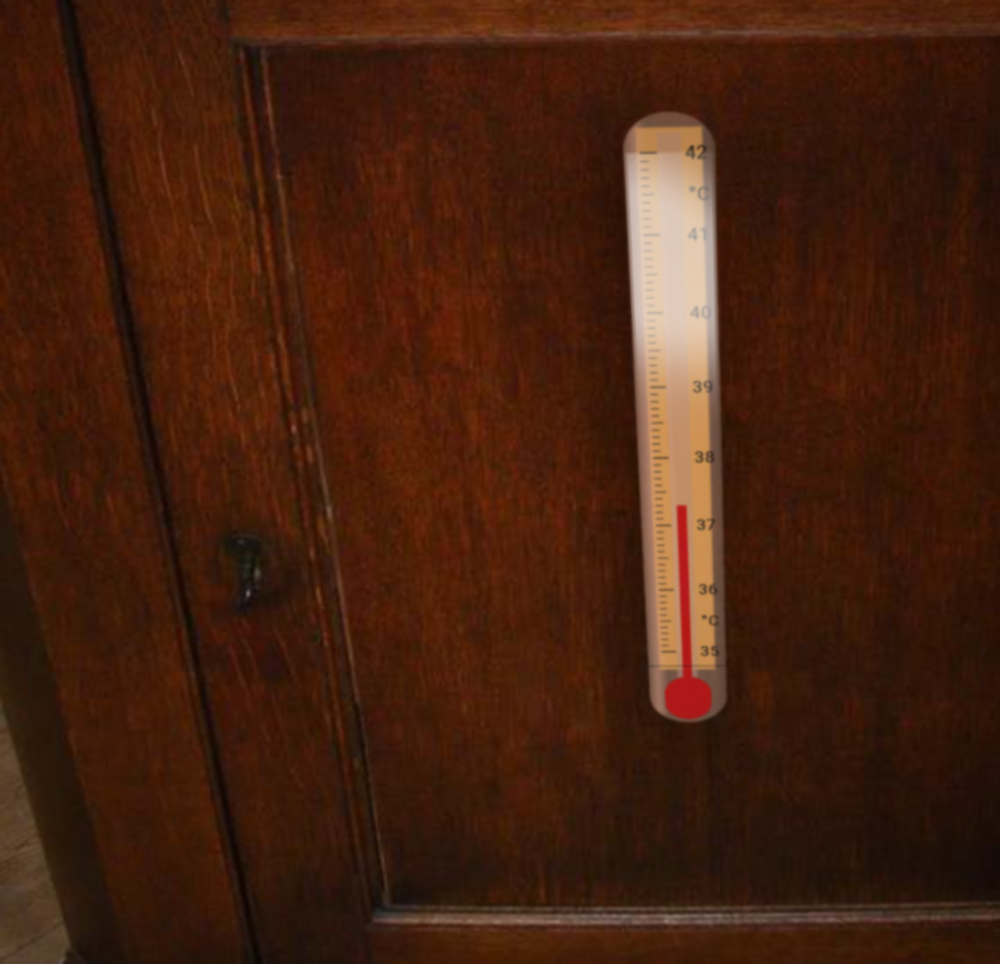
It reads 37.3,°C
